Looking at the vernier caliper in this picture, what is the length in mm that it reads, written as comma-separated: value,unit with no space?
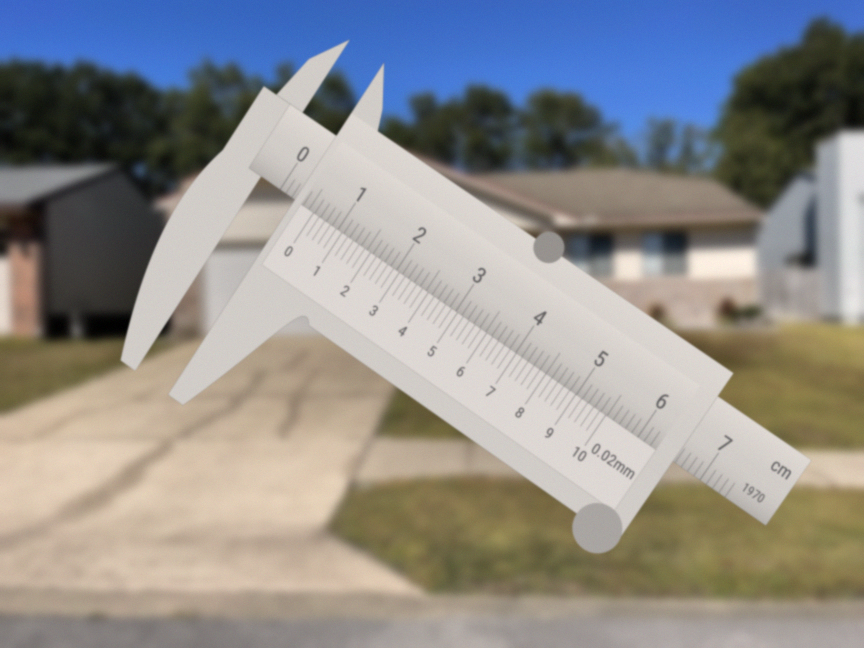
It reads 5.8,mm
